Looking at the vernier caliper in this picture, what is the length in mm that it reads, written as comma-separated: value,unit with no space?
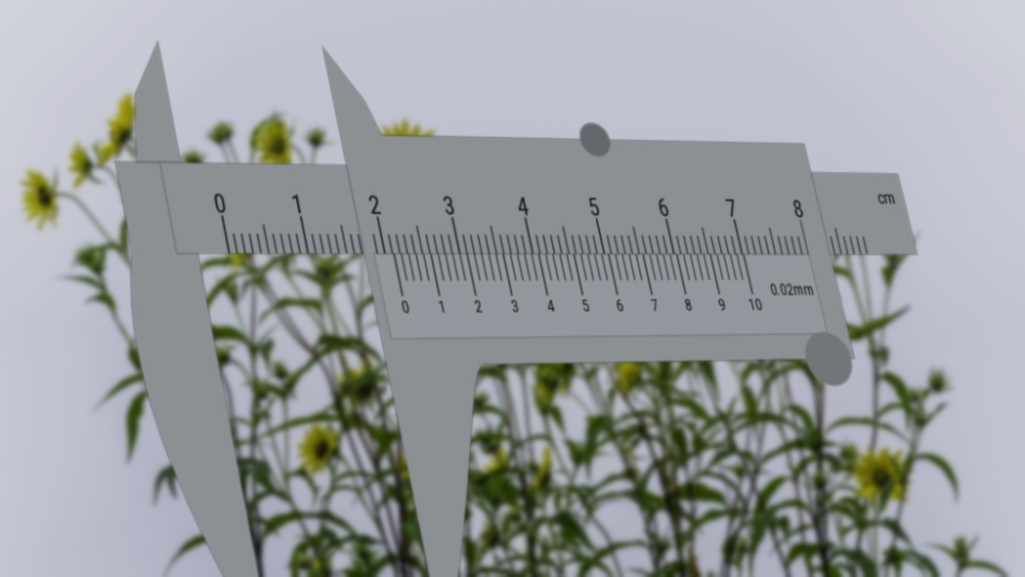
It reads 21.2,mm
